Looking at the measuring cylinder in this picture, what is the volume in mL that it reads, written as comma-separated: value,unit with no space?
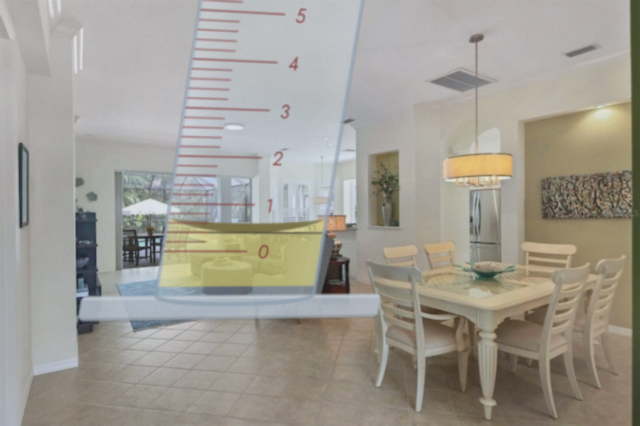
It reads 0.4,mL
